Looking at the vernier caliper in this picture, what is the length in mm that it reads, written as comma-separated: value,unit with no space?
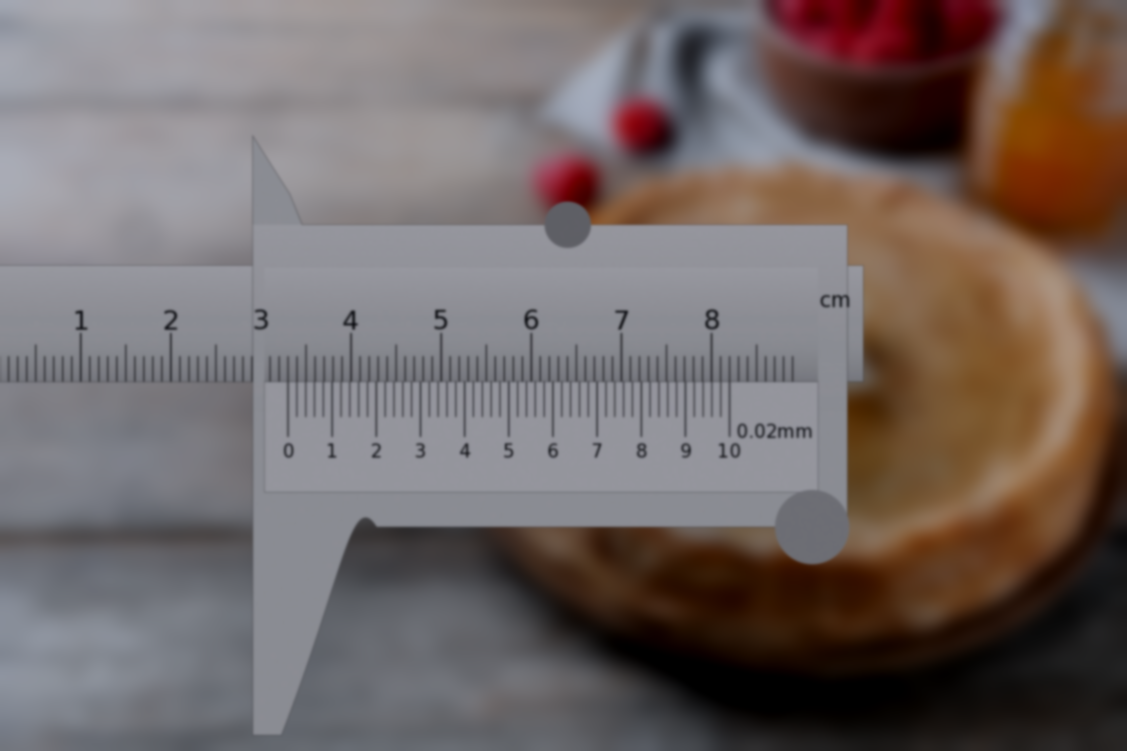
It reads 33.0,mm
